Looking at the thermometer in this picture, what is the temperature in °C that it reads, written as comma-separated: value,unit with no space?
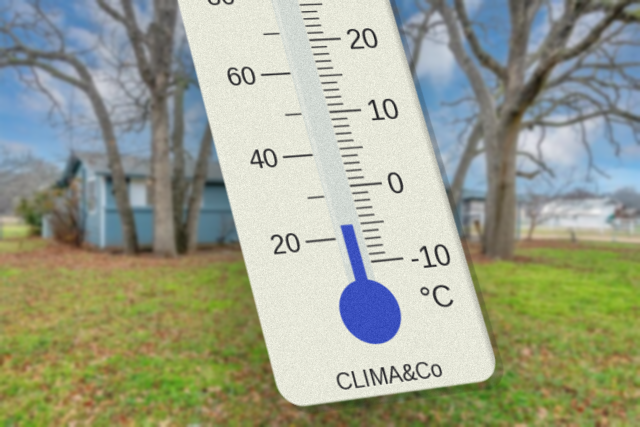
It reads -5,°C
